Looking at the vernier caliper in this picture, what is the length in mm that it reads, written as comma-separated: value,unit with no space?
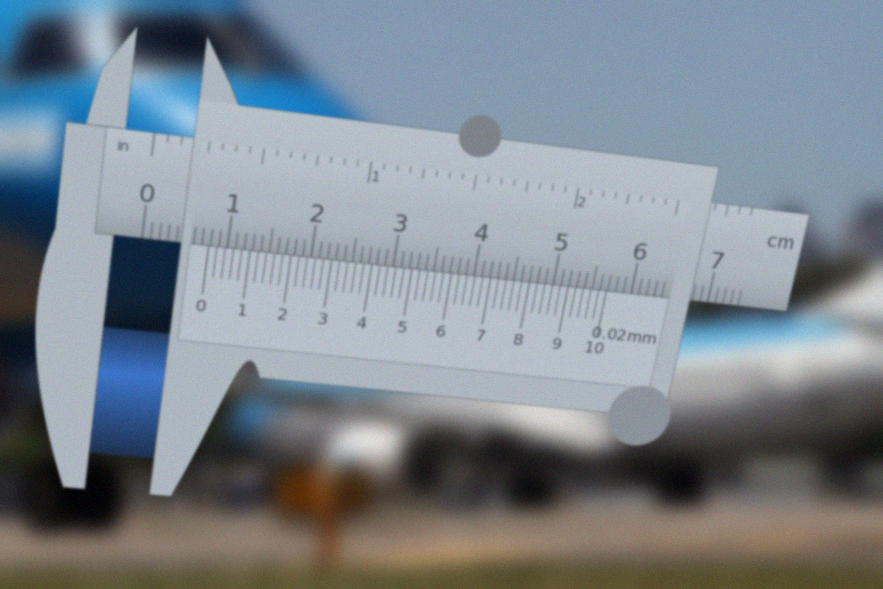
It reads 7.8,mm
